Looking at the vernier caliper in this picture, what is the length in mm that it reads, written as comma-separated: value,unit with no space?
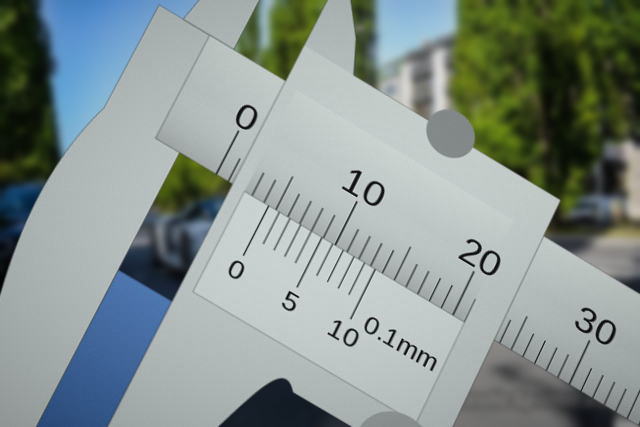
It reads 4.4,mm
